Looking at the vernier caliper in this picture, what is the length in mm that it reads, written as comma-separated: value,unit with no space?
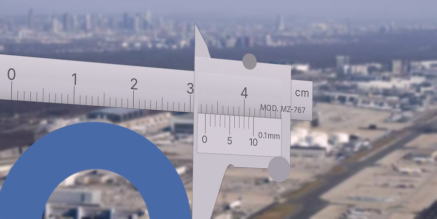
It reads 32.8,mm
